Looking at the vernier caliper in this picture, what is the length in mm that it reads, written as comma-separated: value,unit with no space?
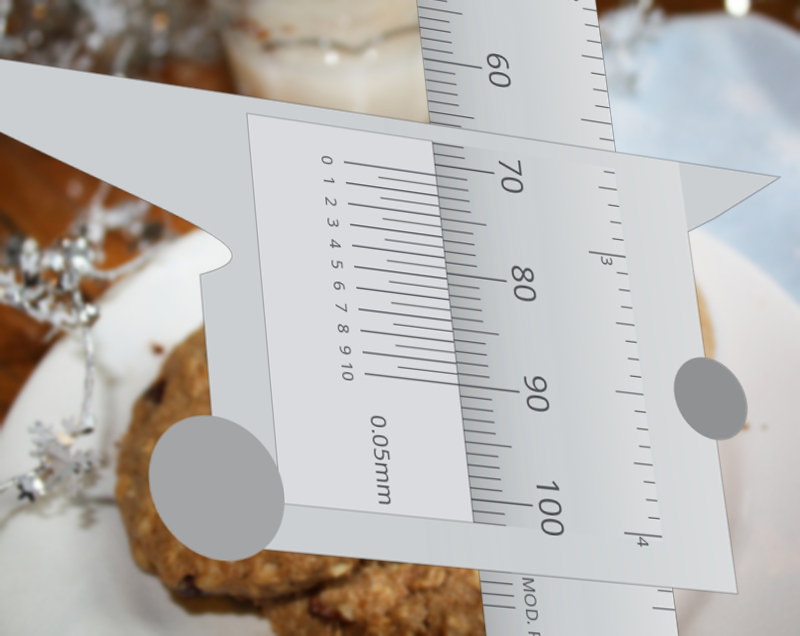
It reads 71.0,mm
